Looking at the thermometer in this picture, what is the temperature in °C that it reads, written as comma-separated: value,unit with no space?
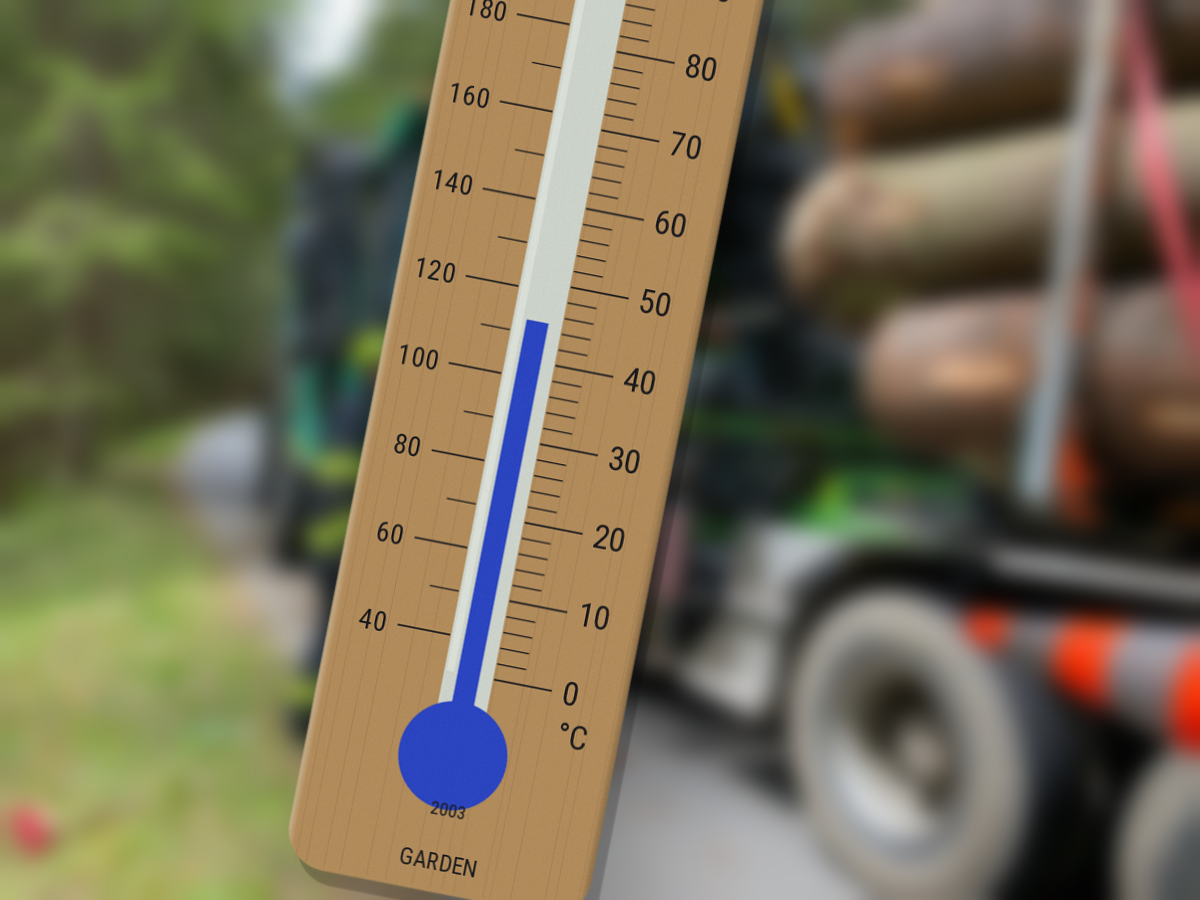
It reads 45,°C
